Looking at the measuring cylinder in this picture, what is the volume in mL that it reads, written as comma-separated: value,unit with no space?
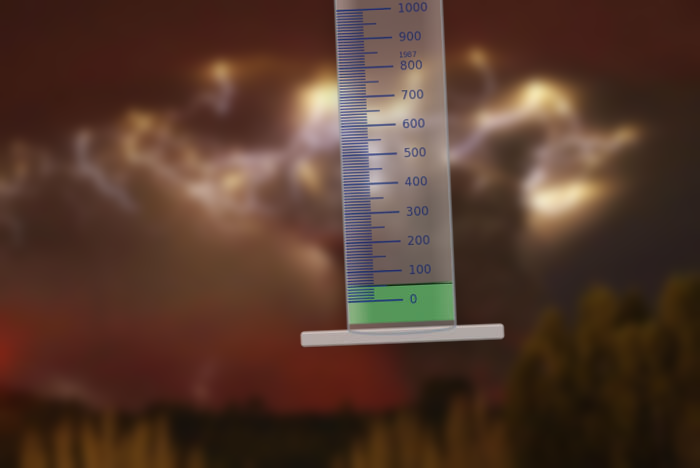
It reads 50,mL
